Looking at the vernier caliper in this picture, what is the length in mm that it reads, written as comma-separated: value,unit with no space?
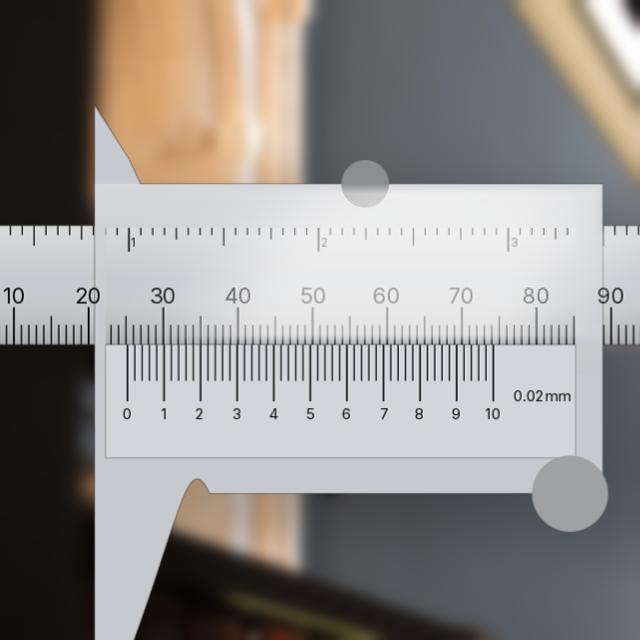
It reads 25.2,mm
